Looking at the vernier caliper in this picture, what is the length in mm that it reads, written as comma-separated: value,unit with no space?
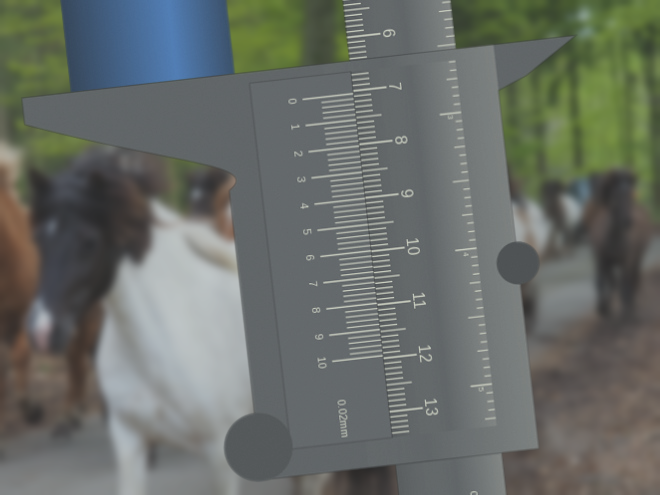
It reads 70.5,mm
